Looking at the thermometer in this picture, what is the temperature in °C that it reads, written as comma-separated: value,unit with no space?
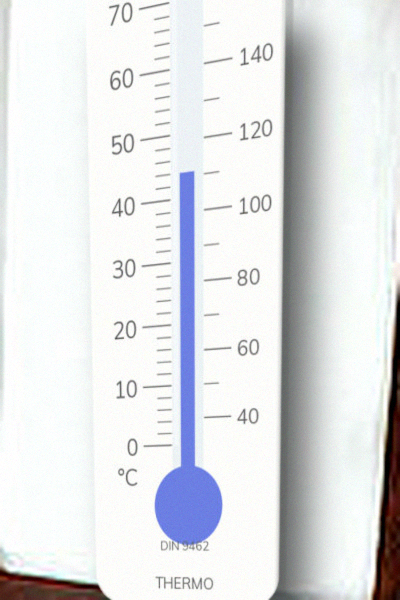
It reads 44,°C
